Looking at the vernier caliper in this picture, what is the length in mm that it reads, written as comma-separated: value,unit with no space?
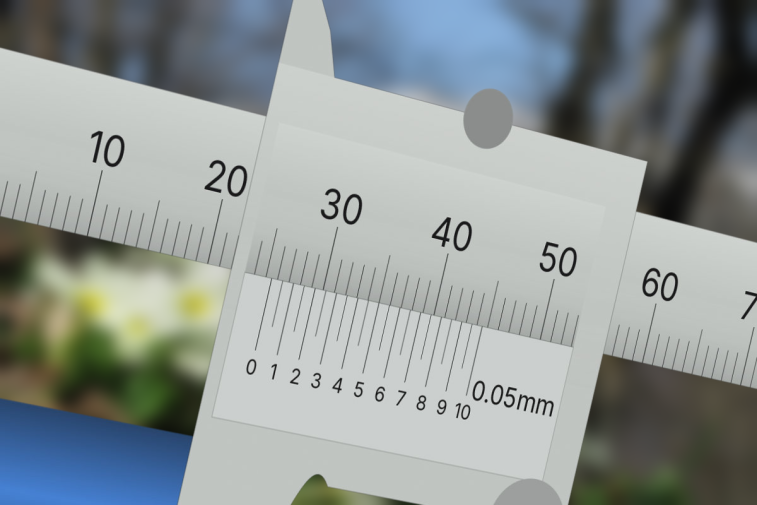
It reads 25.5,mm
